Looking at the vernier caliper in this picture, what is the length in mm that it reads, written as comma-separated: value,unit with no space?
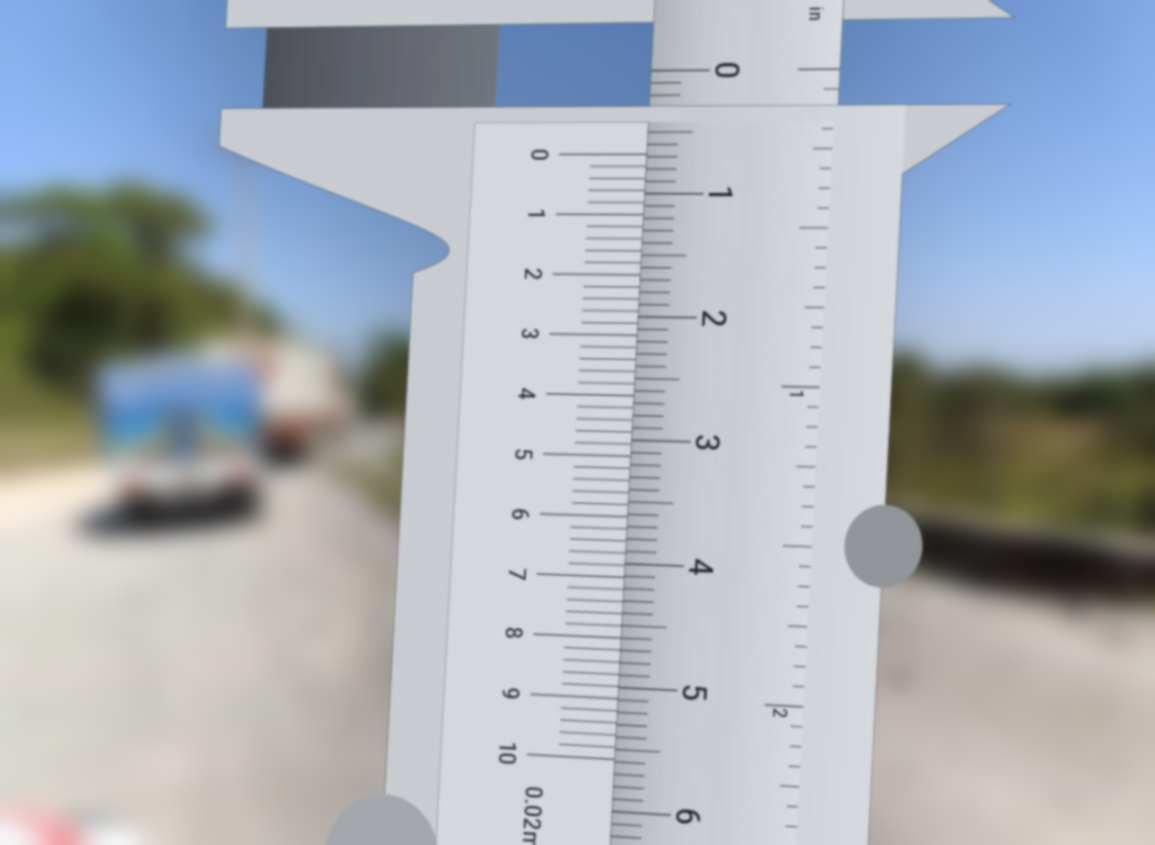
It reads 6.8,mm
